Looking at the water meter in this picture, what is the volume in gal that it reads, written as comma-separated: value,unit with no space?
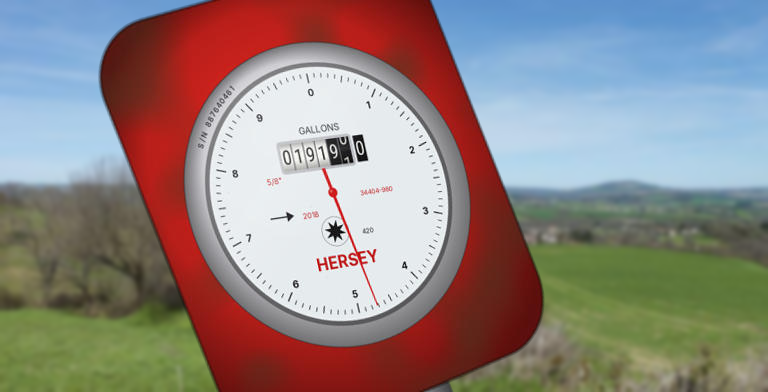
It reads 191904.7,gal
